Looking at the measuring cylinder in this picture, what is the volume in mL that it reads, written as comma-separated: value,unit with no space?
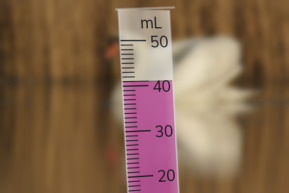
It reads 41,mL
